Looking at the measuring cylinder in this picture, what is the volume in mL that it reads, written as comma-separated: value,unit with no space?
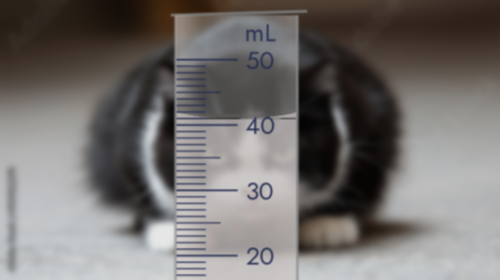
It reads 41,mL
